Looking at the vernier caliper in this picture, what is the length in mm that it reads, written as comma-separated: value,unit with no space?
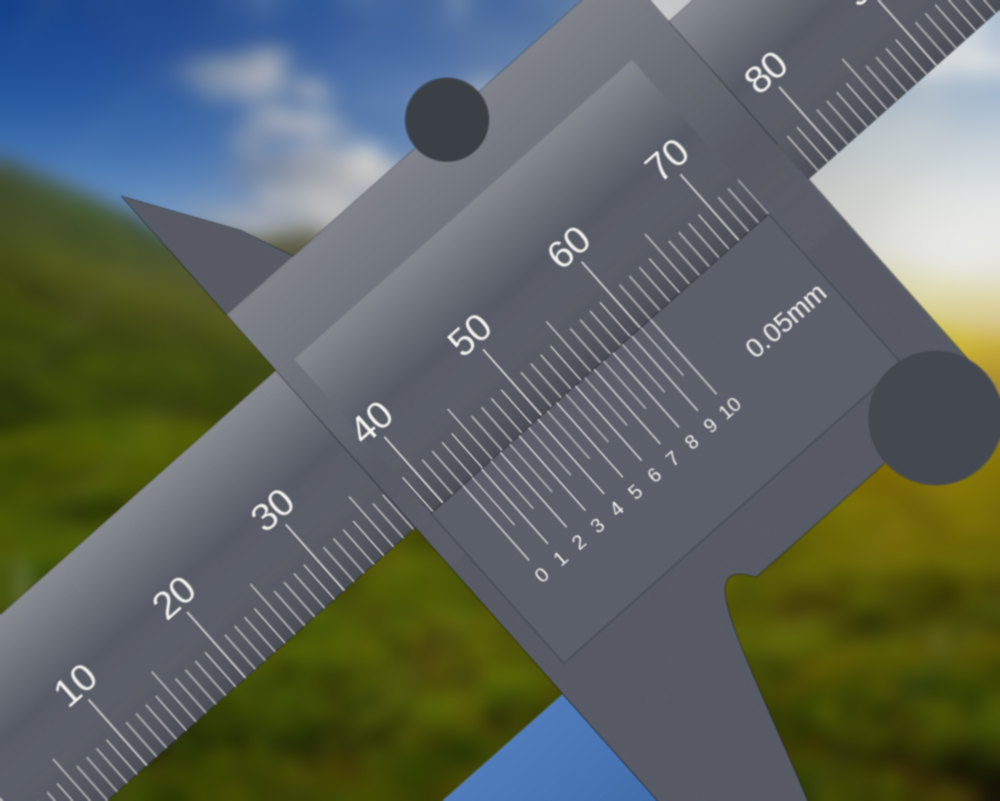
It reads 42.0,mm
